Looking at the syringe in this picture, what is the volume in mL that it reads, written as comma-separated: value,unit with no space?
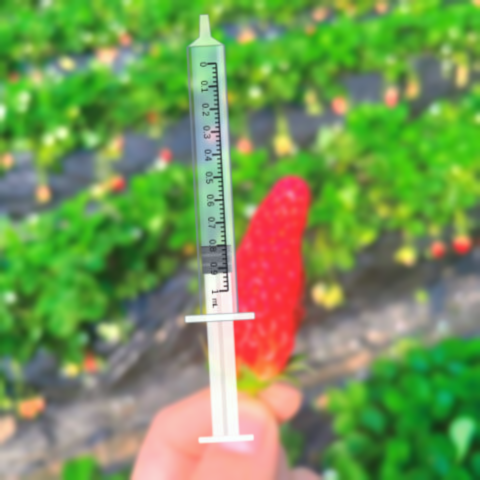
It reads 0.8,mL
